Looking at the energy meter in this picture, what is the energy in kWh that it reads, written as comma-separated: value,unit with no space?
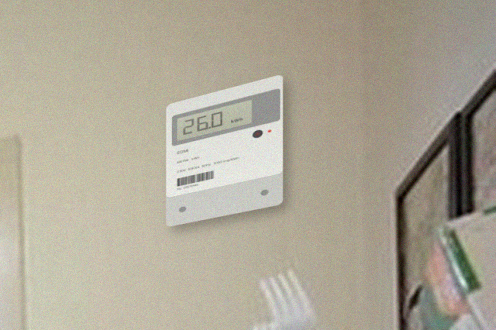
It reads 26.0,kWh
